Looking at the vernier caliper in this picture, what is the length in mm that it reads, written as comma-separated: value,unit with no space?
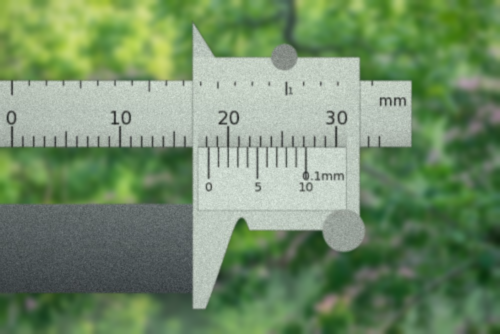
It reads 18.2,mm
